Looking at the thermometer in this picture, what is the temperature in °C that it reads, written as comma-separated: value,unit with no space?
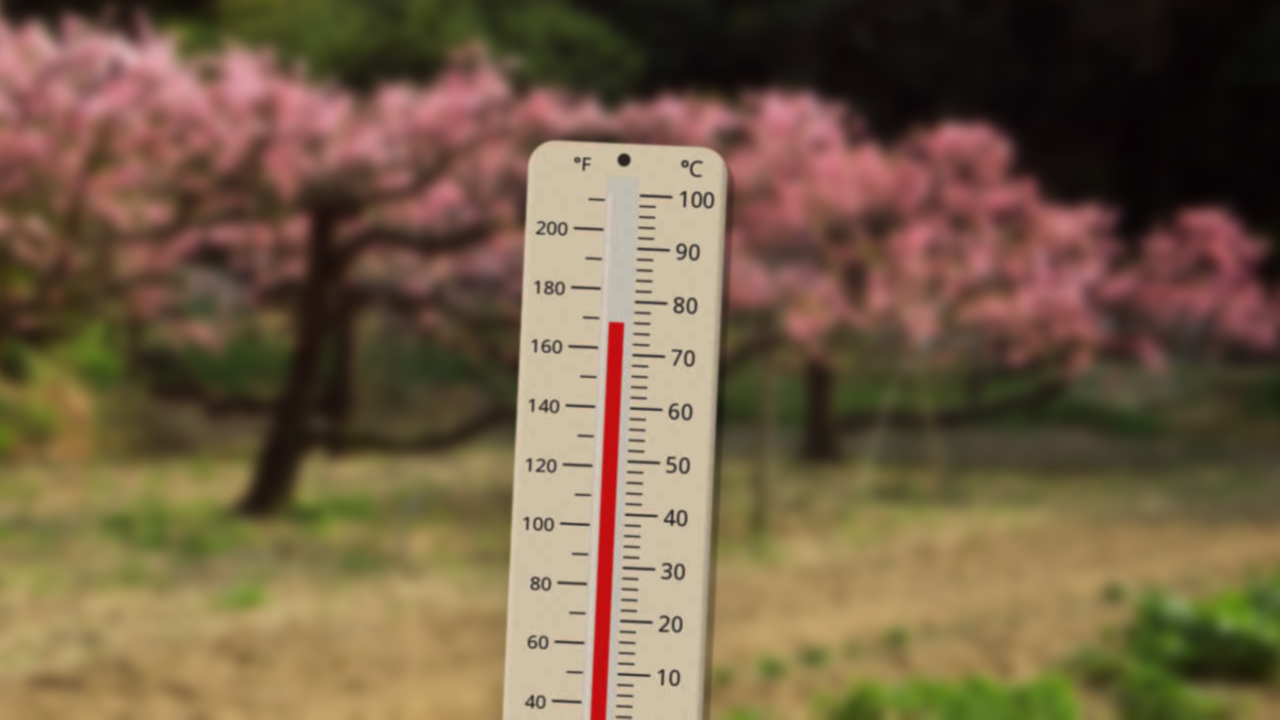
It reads 76,°C
